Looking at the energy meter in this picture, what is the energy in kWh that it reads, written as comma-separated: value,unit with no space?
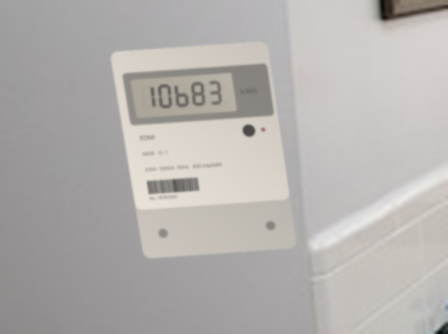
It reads 10683,kWh
